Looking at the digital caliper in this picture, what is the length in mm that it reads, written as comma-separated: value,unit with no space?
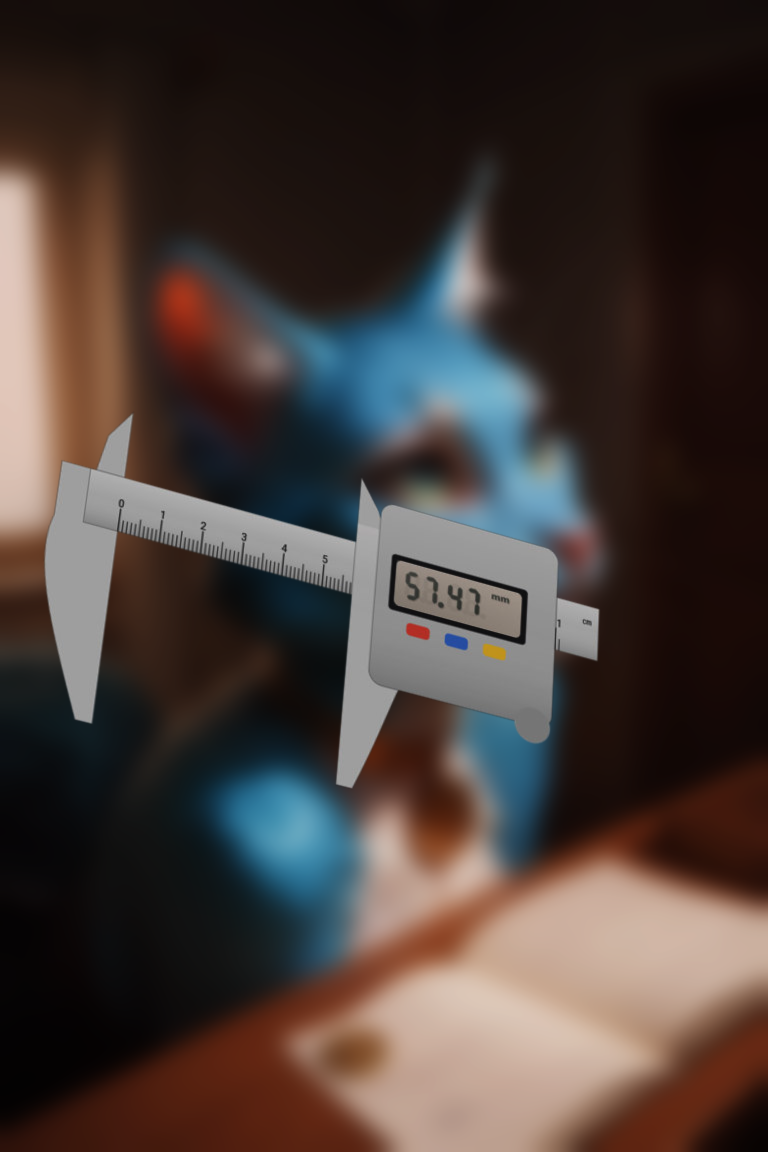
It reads 57.47,mm
